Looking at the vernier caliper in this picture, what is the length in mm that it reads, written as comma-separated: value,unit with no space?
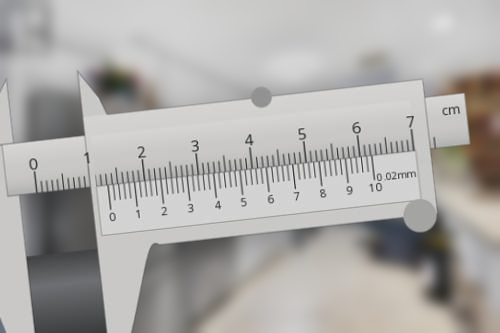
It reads 13.2,mm
